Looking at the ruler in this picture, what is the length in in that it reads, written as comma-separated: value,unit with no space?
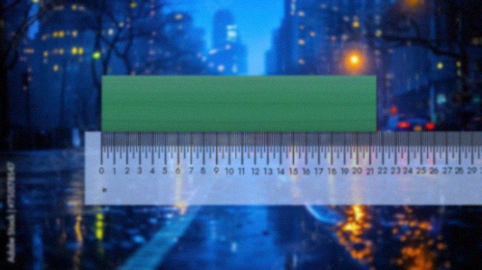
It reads 21.5,in
